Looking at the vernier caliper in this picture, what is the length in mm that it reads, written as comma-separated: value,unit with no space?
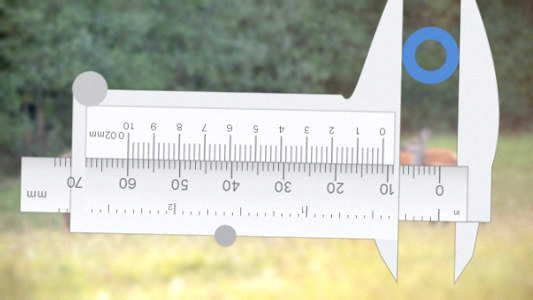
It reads 11.0,mm
